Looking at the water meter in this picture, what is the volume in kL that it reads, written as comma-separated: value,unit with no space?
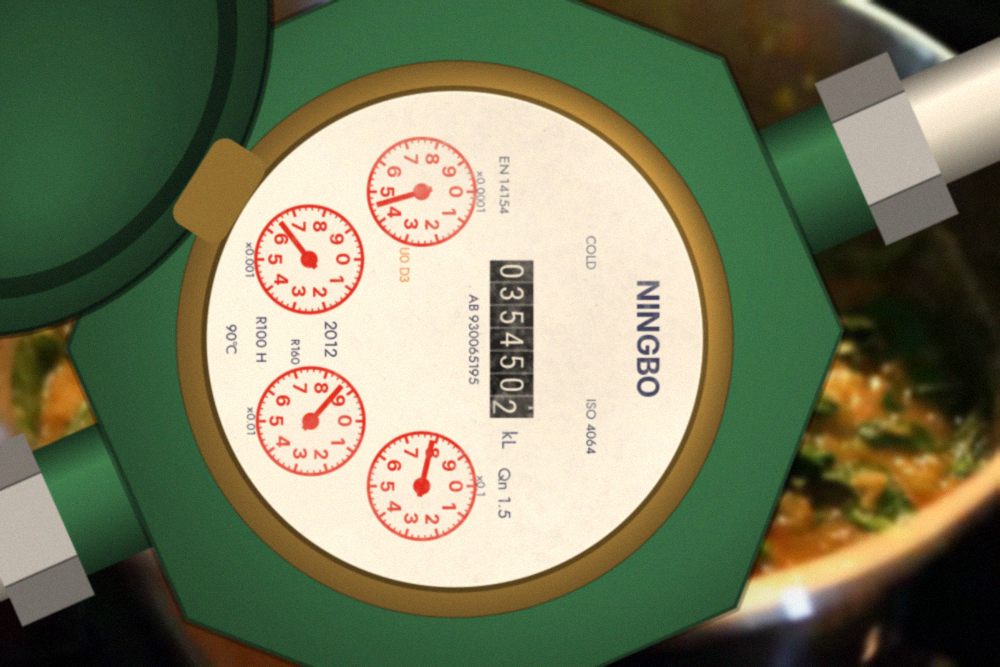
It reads 354501.7864,kL
